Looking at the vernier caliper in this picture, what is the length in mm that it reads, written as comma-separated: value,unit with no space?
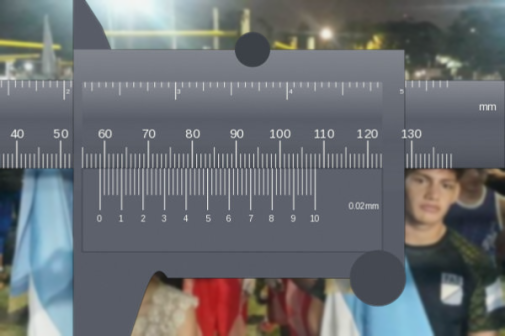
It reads 59.0,mm
